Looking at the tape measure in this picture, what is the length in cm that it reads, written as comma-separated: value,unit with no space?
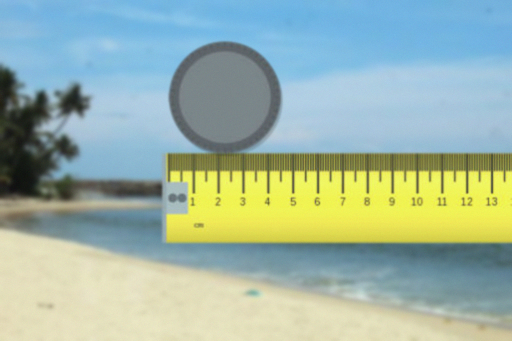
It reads 4.5,cm
